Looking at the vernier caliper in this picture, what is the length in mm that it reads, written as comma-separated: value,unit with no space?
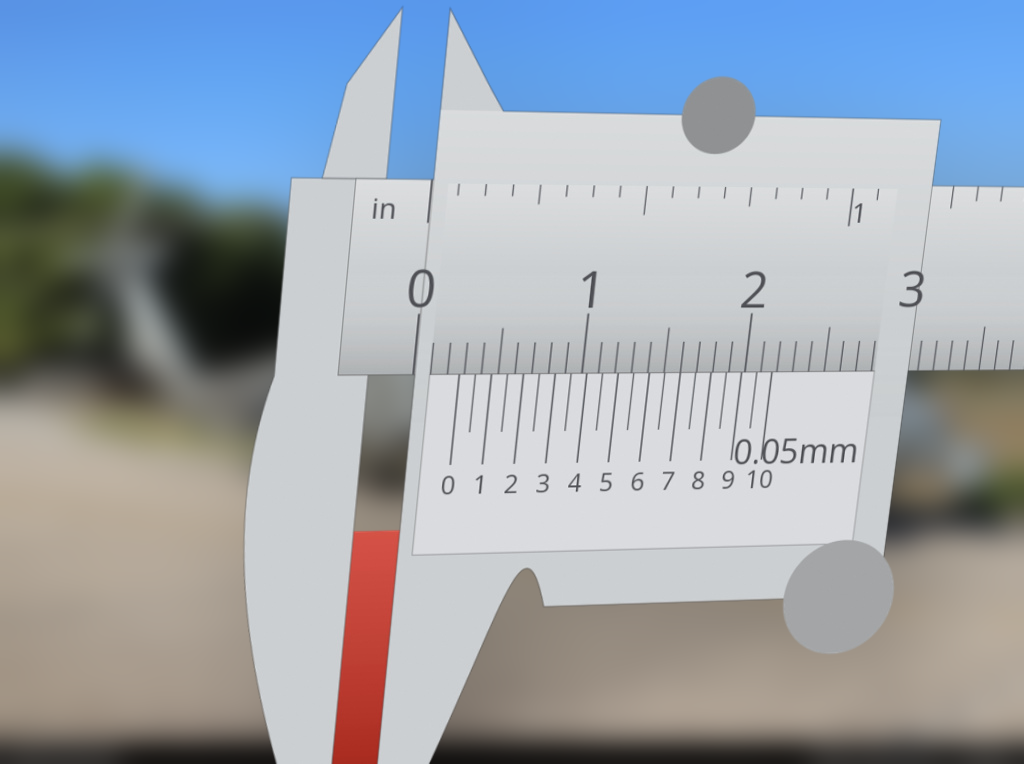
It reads 2.7,mm
